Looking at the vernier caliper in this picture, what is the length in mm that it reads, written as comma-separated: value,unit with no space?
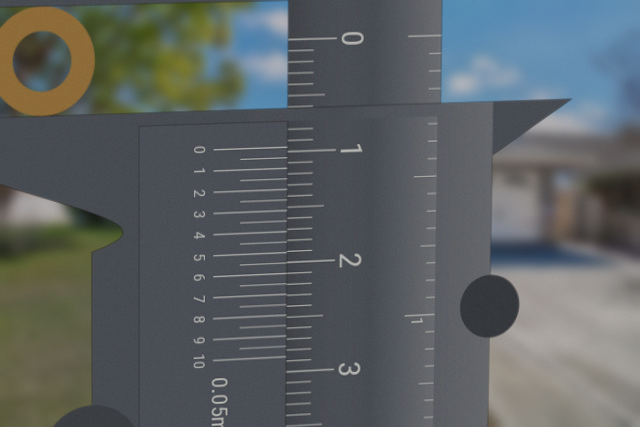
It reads 9.6,mm
